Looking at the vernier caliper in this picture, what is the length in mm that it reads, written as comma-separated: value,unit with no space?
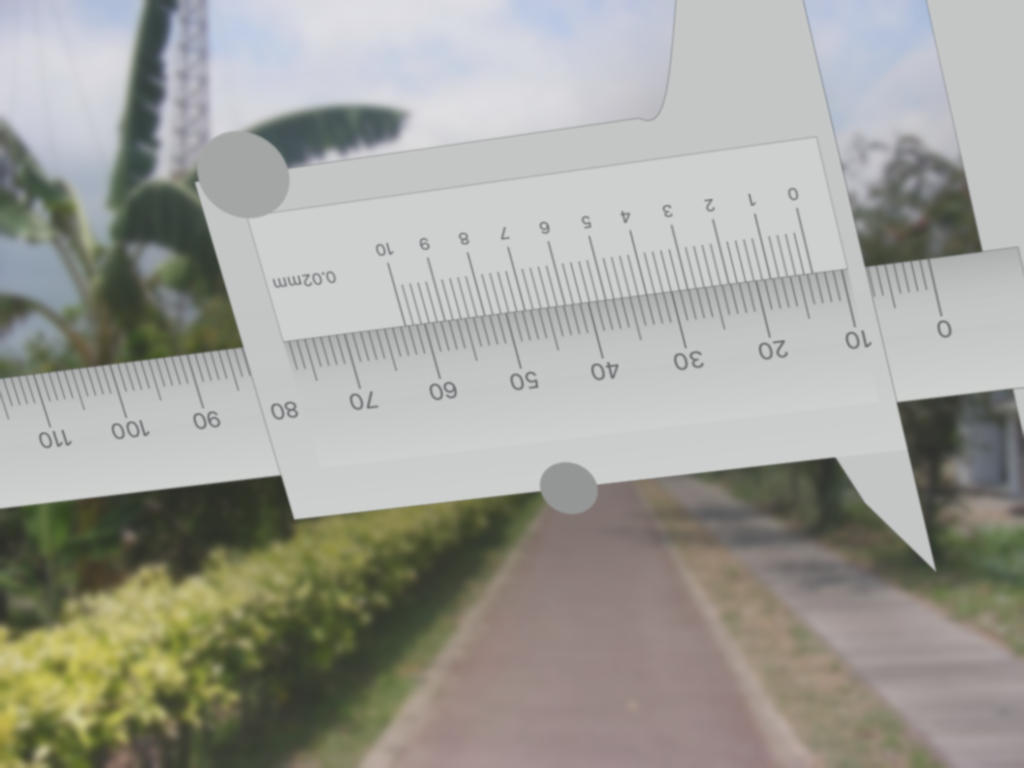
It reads 13.4,mm
